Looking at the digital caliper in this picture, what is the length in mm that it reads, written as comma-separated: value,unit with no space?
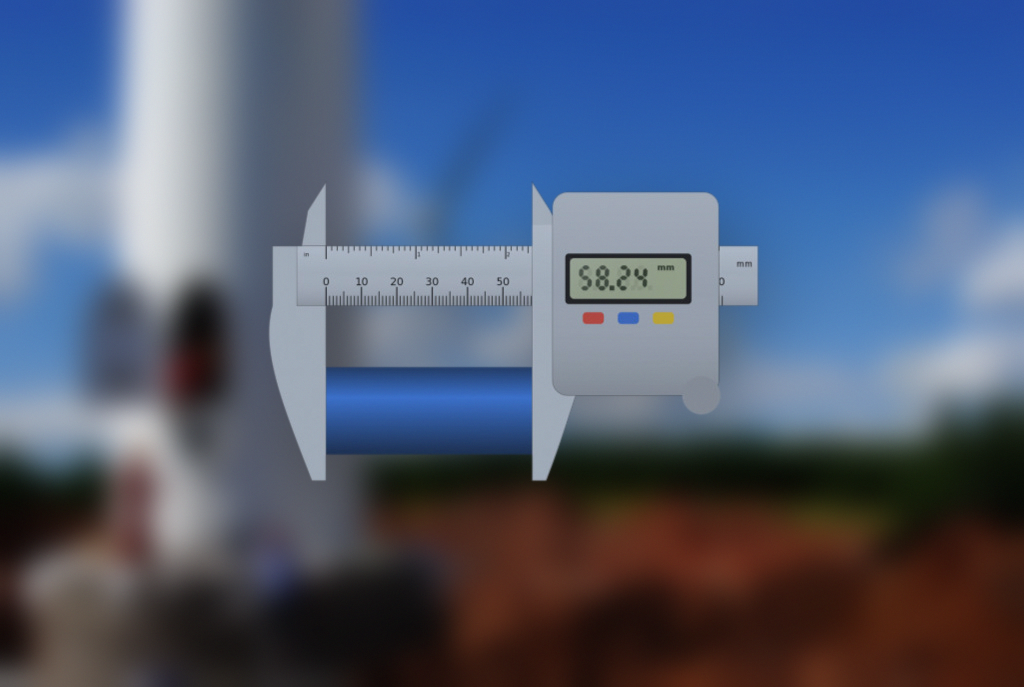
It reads 58.24,mm
